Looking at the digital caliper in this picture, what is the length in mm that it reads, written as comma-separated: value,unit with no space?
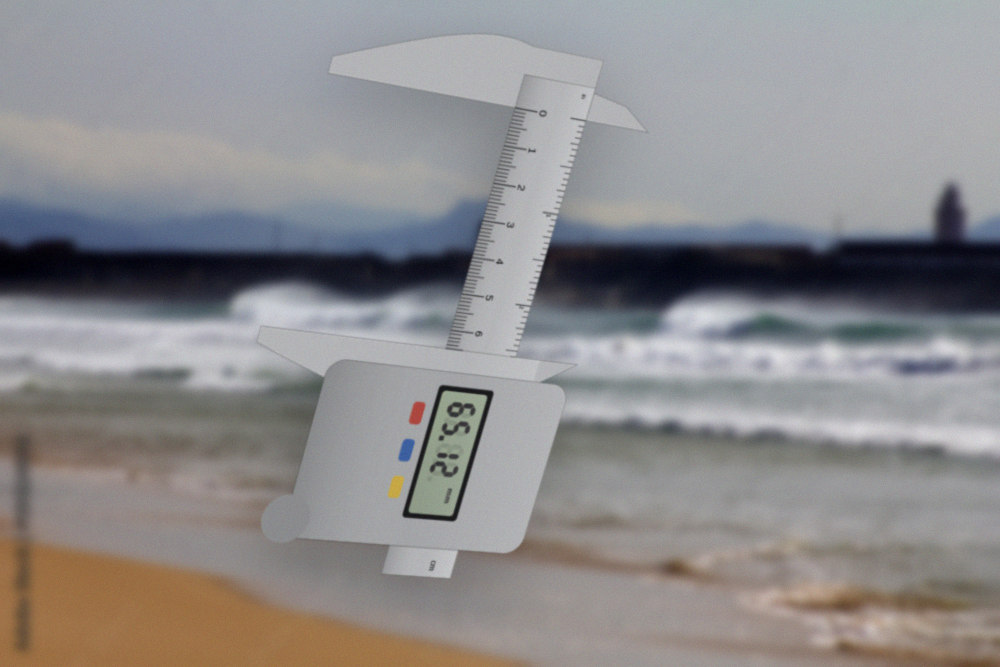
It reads 65.12,mm
